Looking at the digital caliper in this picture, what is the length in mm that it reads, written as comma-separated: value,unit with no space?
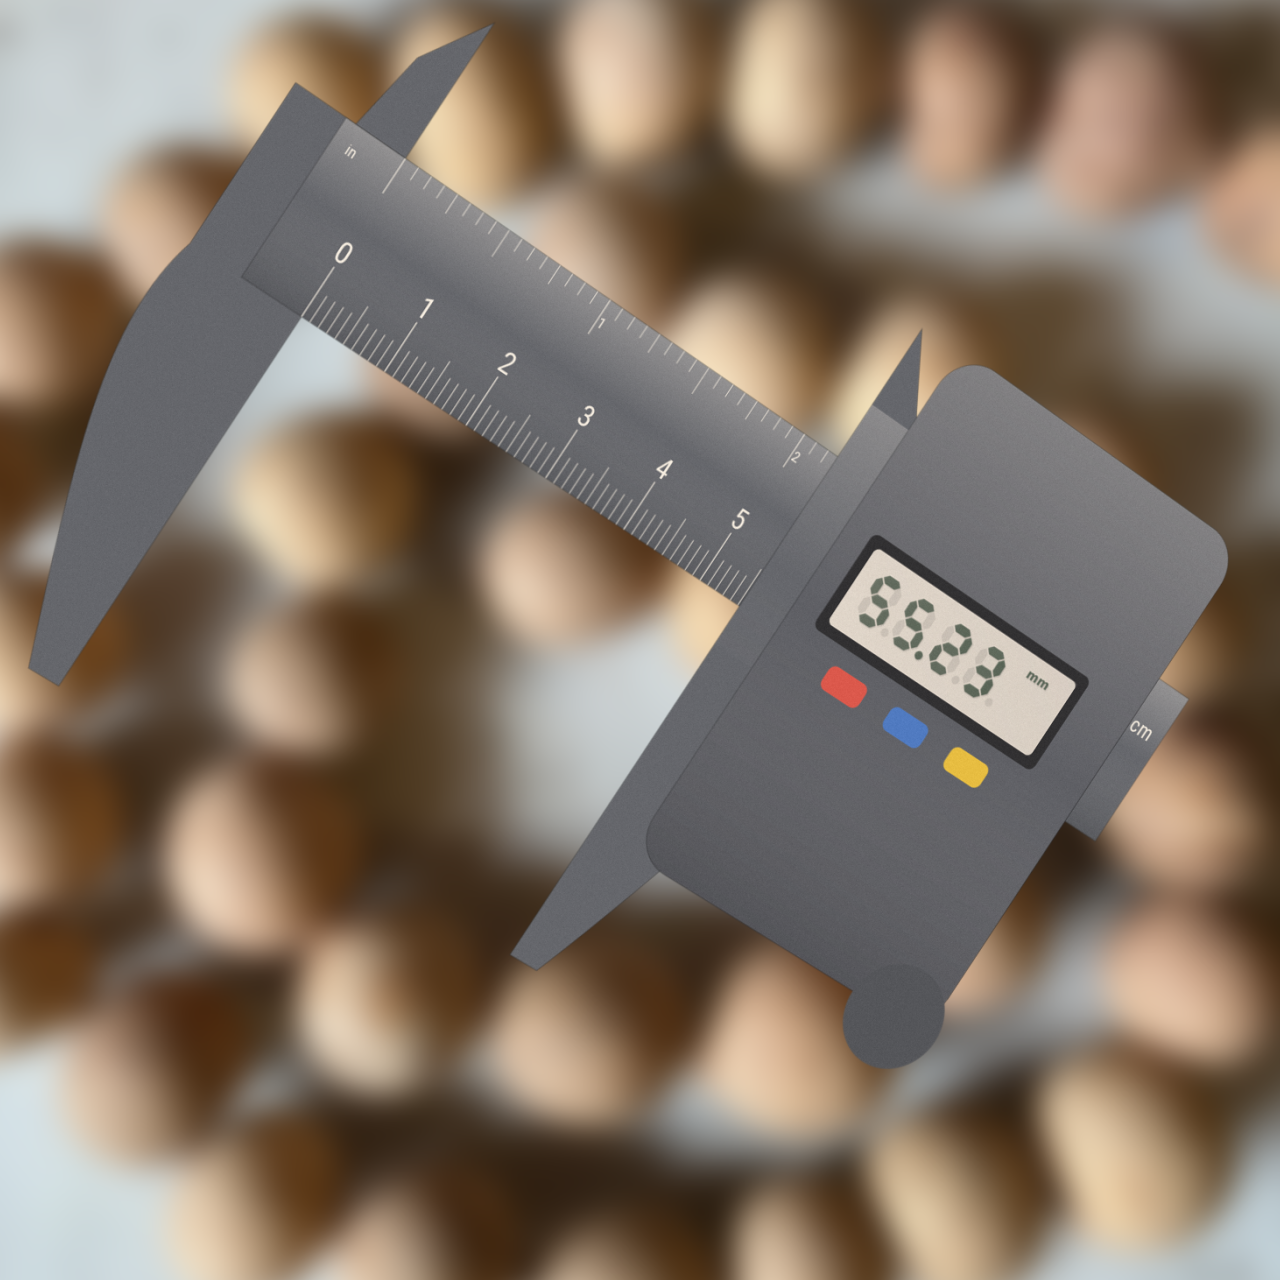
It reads 55.23,mm
